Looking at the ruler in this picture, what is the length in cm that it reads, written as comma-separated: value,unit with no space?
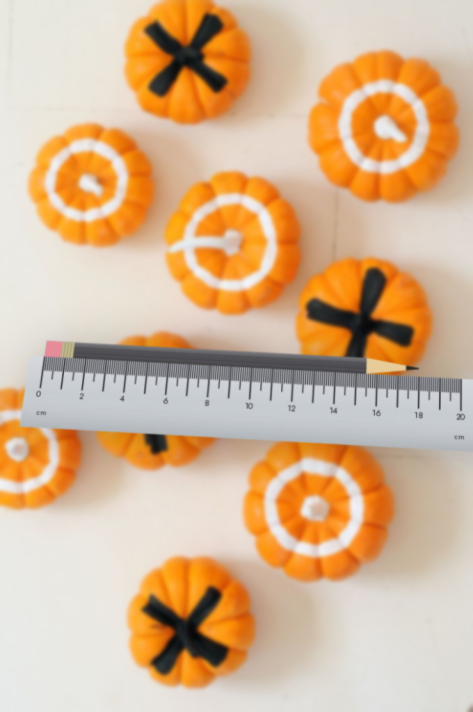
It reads 18,cm
